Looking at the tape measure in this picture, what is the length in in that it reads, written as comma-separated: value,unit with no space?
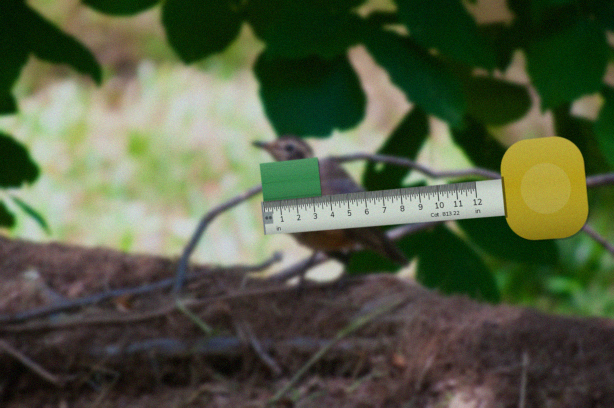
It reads 3.5,in
